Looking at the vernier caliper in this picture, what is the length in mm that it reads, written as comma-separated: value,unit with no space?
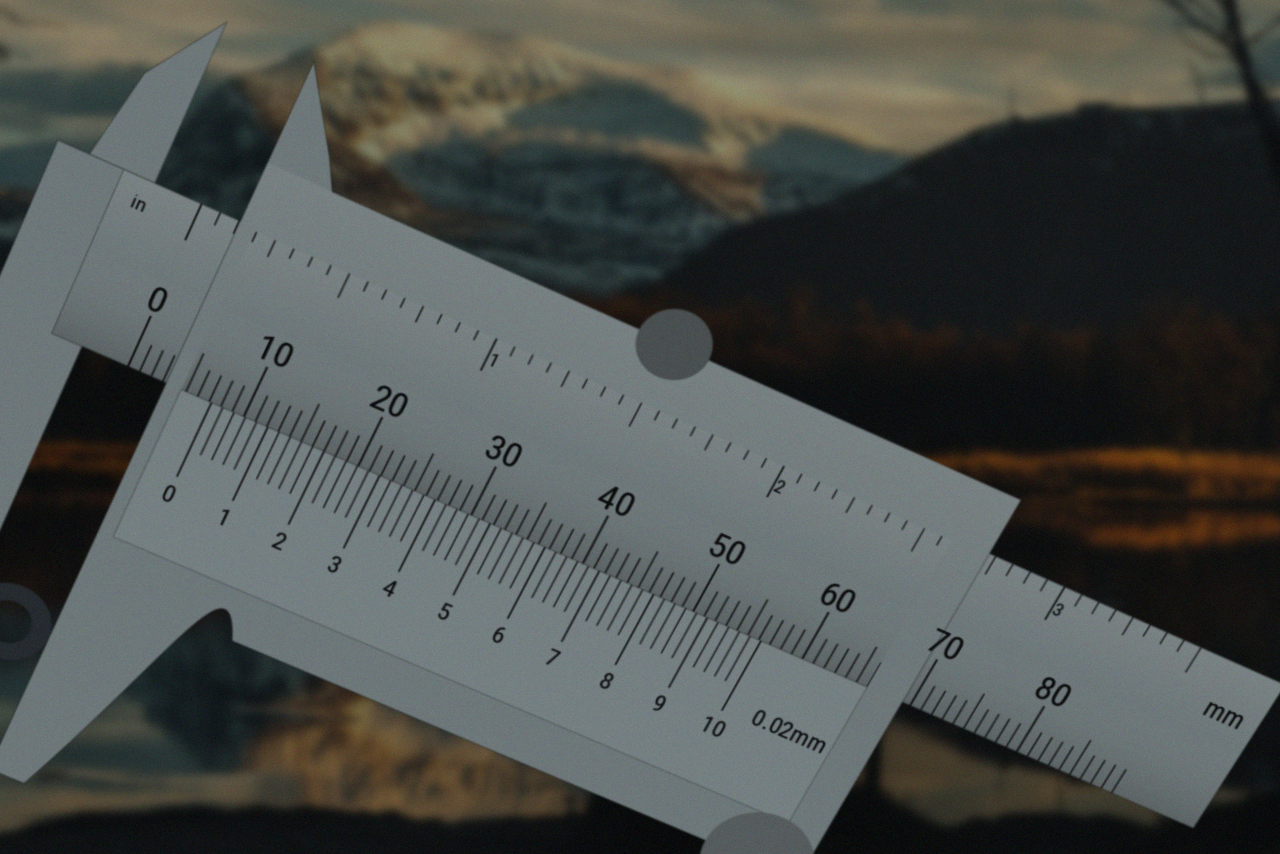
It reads 7.2,mm
